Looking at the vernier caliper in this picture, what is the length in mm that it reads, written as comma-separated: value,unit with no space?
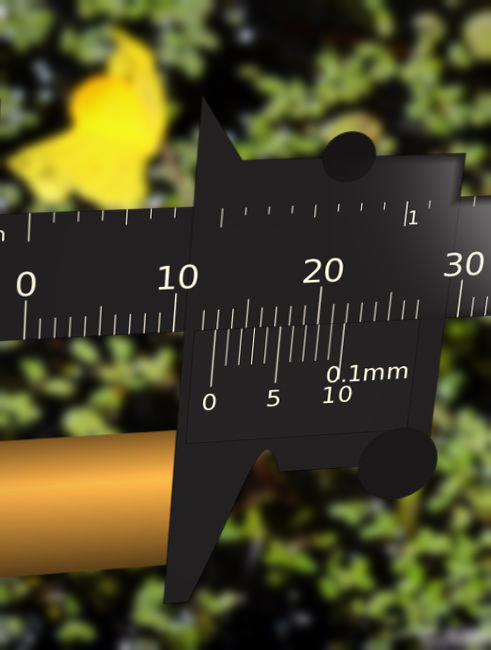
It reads 12.9,mm
